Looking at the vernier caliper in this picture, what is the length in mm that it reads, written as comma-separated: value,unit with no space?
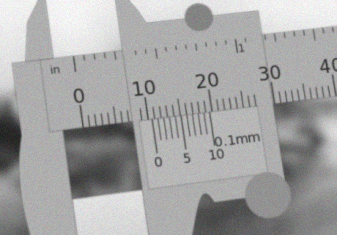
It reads 10.6,mm
